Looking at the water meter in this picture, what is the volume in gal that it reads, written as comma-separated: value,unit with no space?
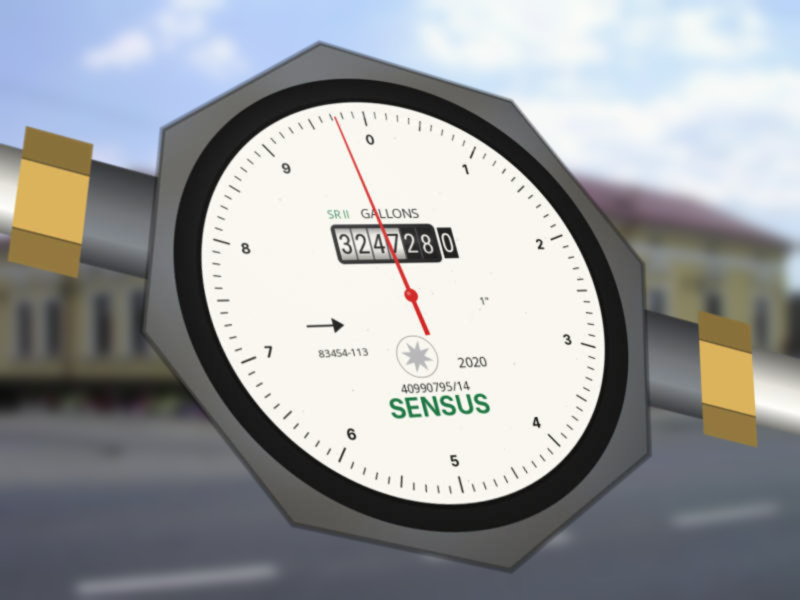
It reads 3247279.7,gal
